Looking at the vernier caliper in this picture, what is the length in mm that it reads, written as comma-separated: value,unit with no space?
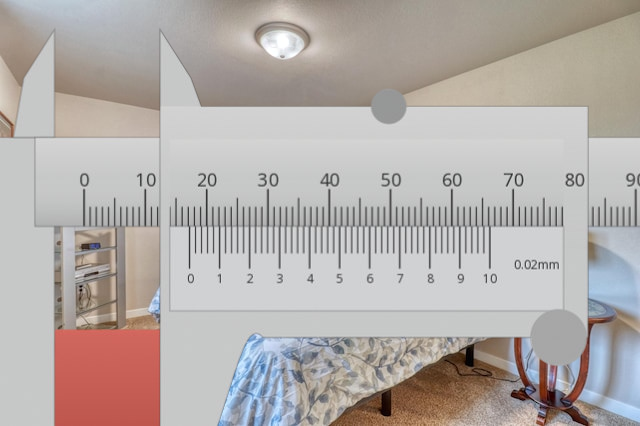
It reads 17.2,mm
